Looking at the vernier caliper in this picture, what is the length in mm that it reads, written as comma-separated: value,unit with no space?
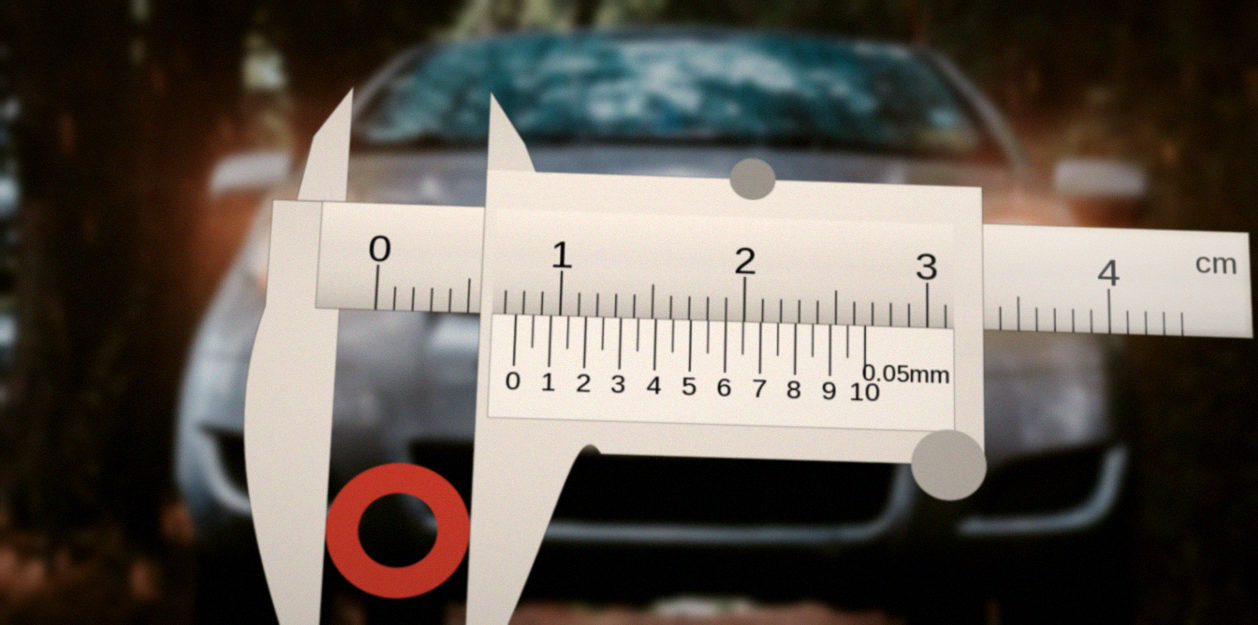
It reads 7.6,mm
